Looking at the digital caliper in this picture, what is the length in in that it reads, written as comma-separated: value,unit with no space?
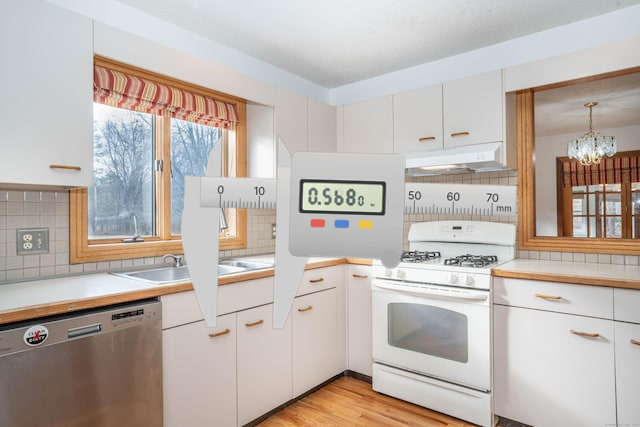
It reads 0.5680,in
